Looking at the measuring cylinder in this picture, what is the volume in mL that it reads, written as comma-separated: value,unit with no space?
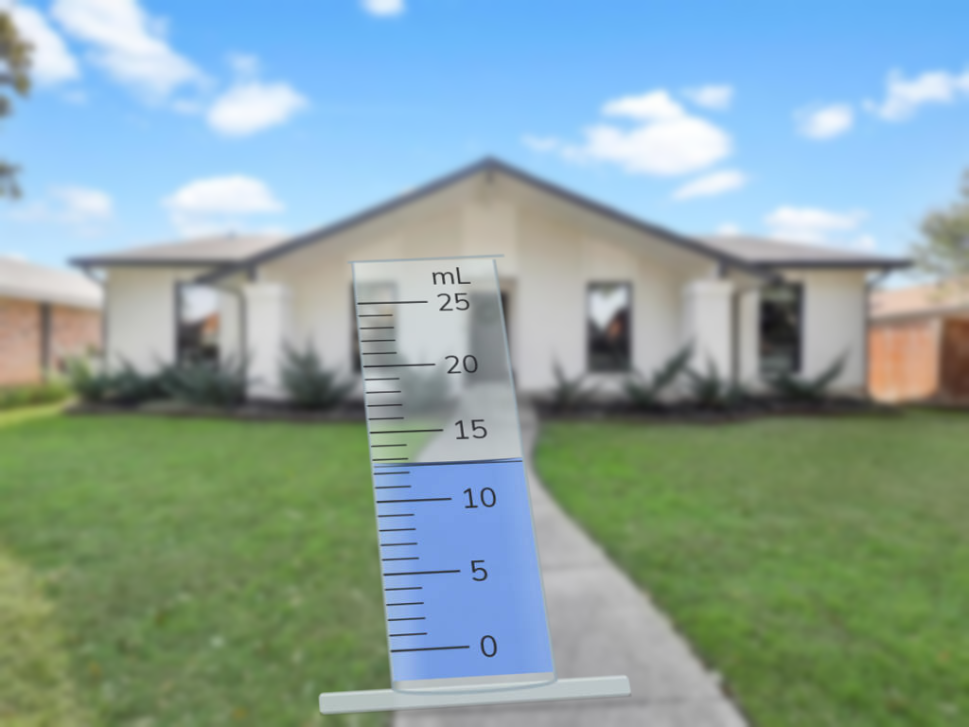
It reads 12.5,mL
